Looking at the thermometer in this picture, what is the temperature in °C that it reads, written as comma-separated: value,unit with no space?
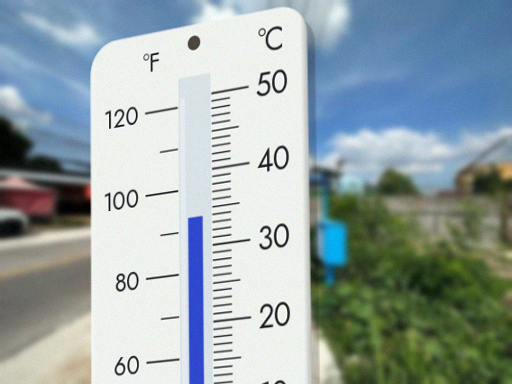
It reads 34,°C
